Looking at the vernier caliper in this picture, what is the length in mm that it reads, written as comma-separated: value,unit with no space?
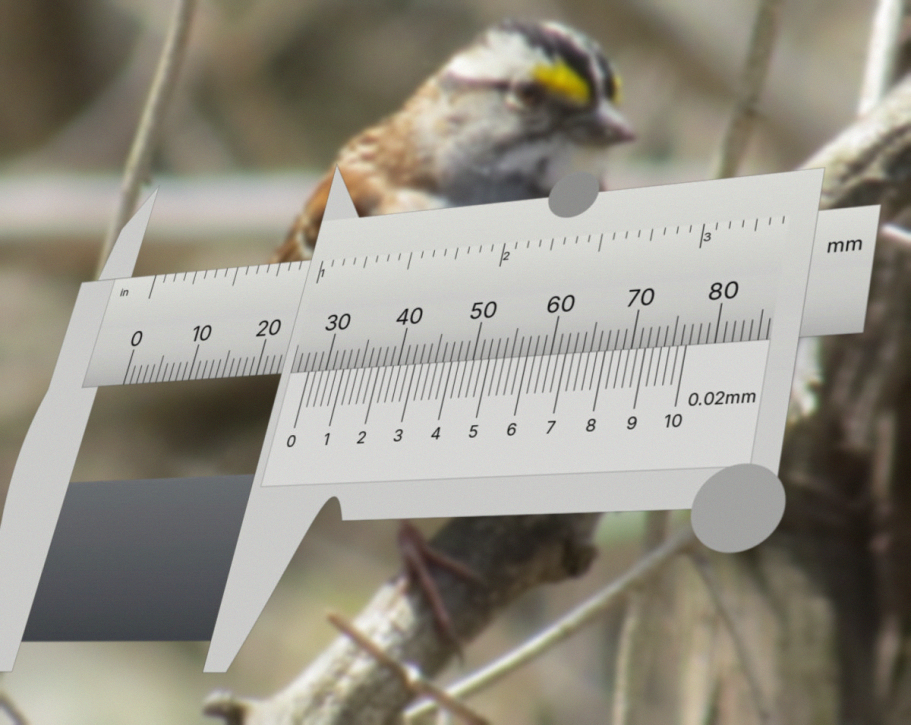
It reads 27.6,mm
